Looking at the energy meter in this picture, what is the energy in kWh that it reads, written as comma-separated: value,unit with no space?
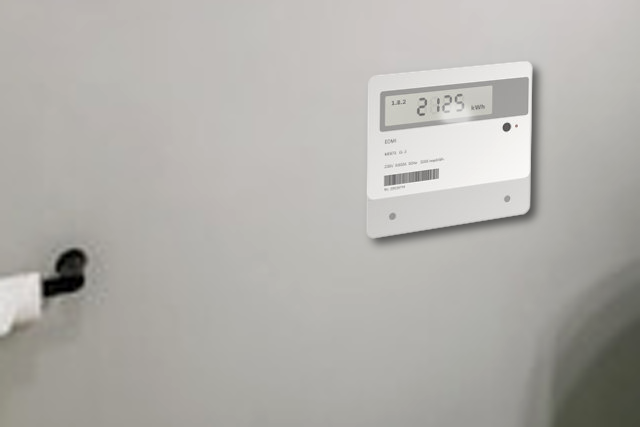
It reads 2125,kWh
